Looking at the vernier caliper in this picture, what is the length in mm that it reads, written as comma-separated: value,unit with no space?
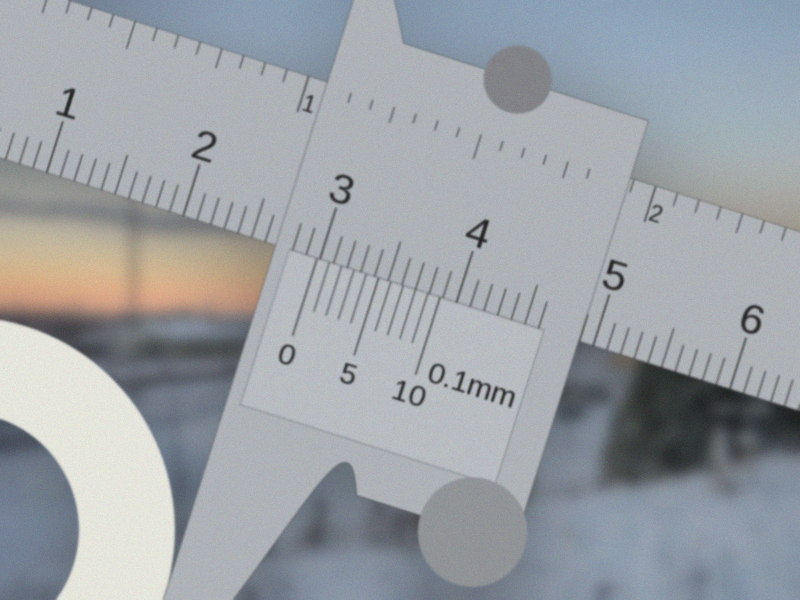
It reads 29.8,mm
